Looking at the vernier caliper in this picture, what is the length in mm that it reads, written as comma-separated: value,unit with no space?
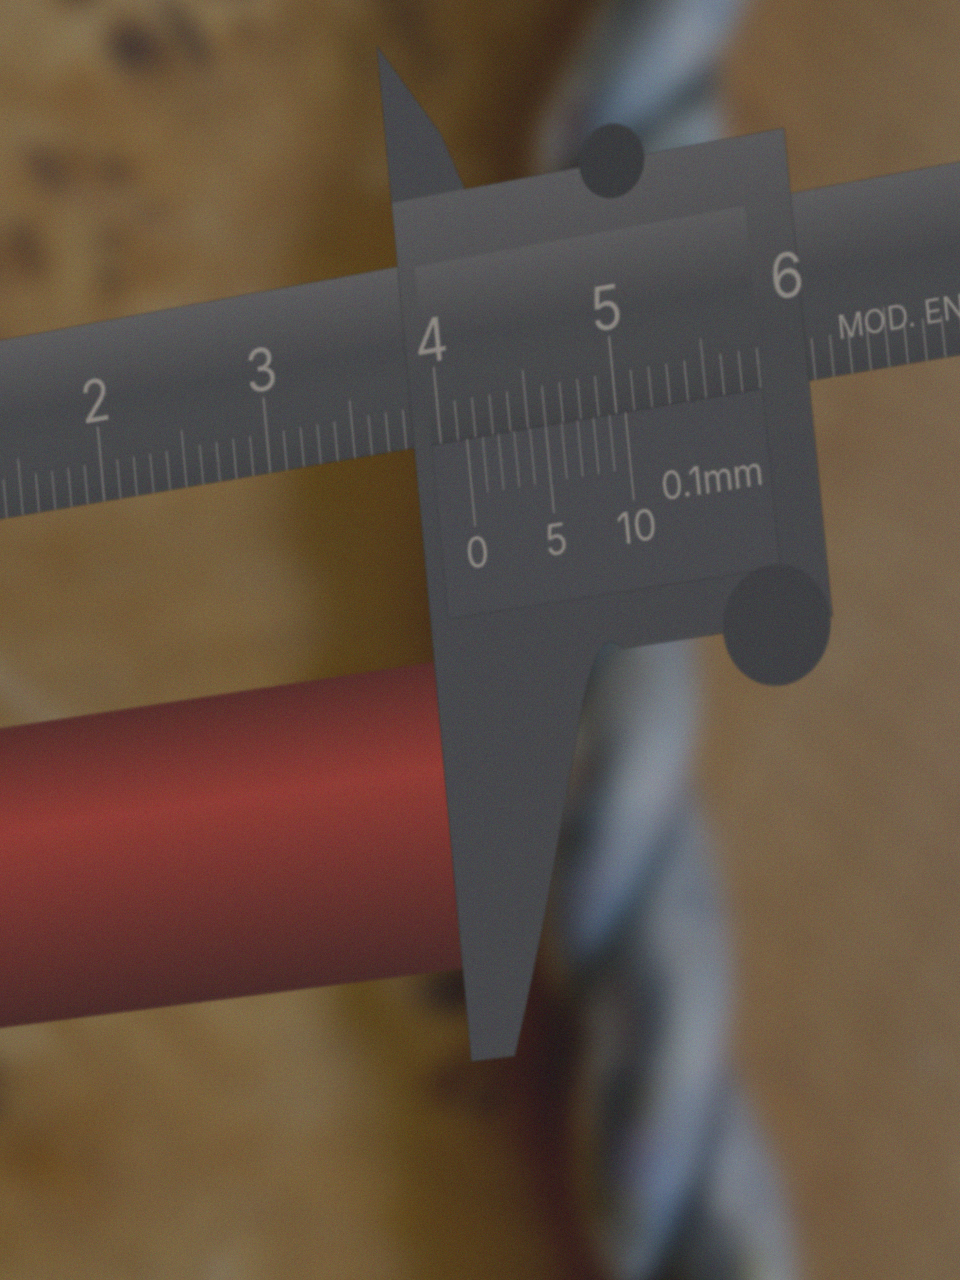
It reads 41.5,mm
